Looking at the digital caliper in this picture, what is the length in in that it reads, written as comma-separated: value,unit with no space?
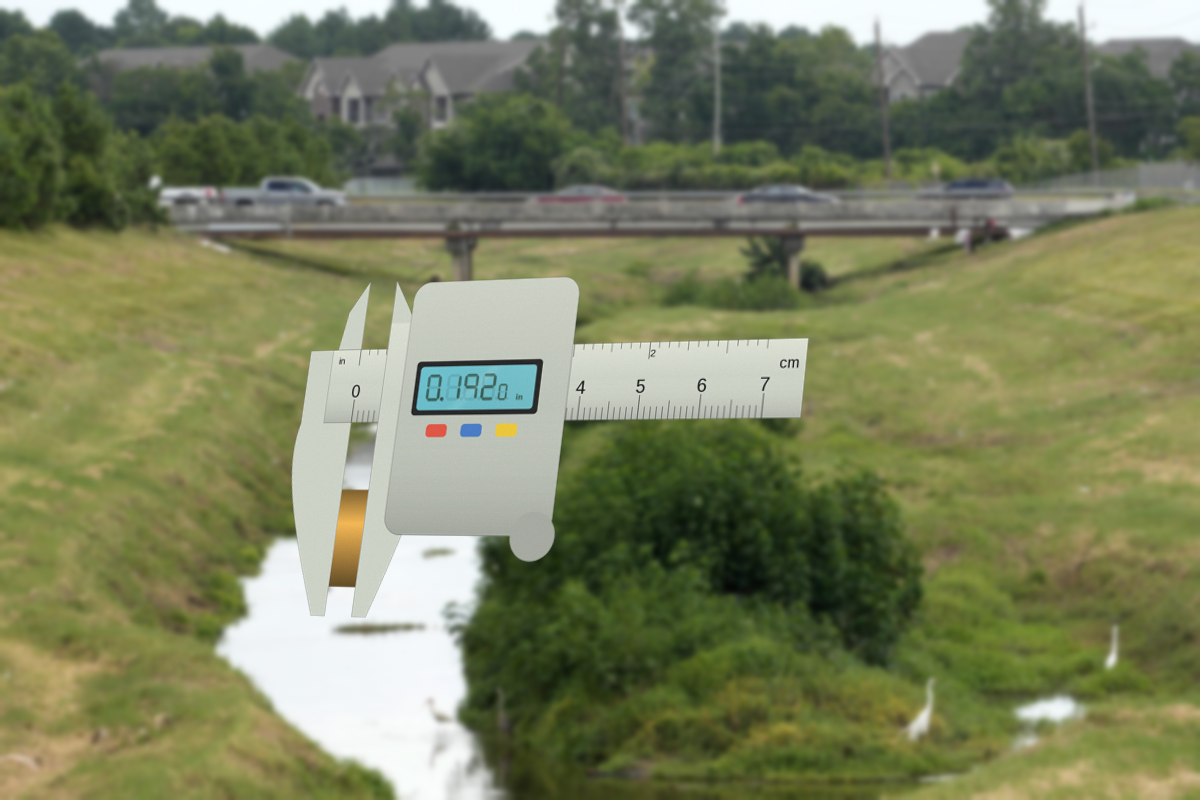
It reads 0.1920,in
